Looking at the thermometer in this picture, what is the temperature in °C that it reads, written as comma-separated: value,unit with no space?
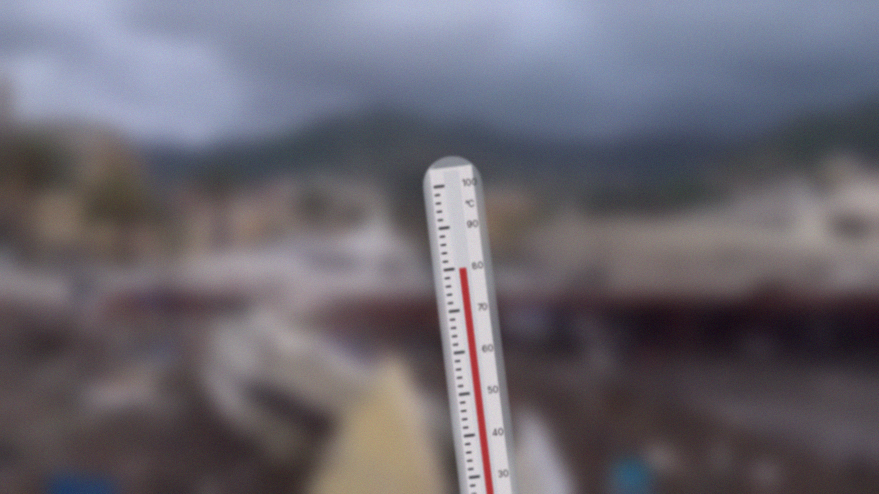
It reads 80,°C
